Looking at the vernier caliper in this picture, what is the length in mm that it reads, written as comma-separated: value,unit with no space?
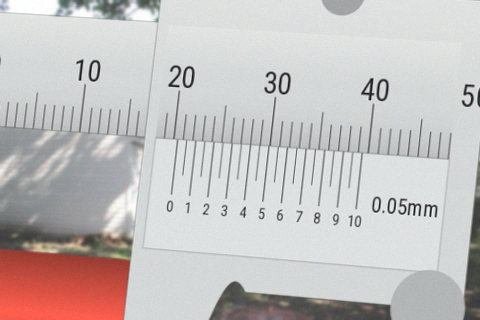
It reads 20.4,mm
